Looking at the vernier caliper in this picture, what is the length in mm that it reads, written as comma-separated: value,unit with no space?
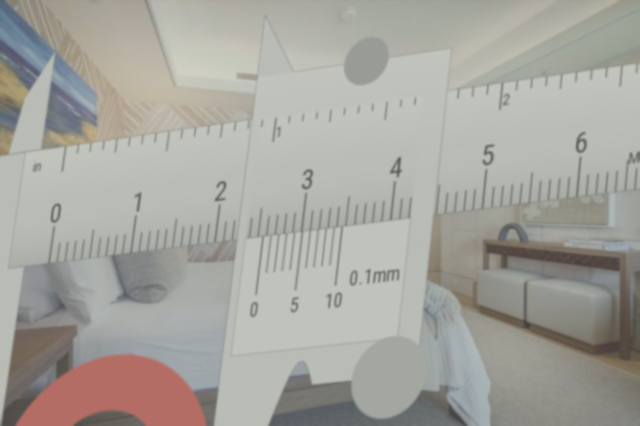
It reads 25.6,mm
